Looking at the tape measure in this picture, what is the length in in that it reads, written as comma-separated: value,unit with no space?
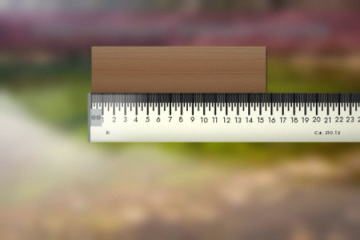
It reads 15.5,in
